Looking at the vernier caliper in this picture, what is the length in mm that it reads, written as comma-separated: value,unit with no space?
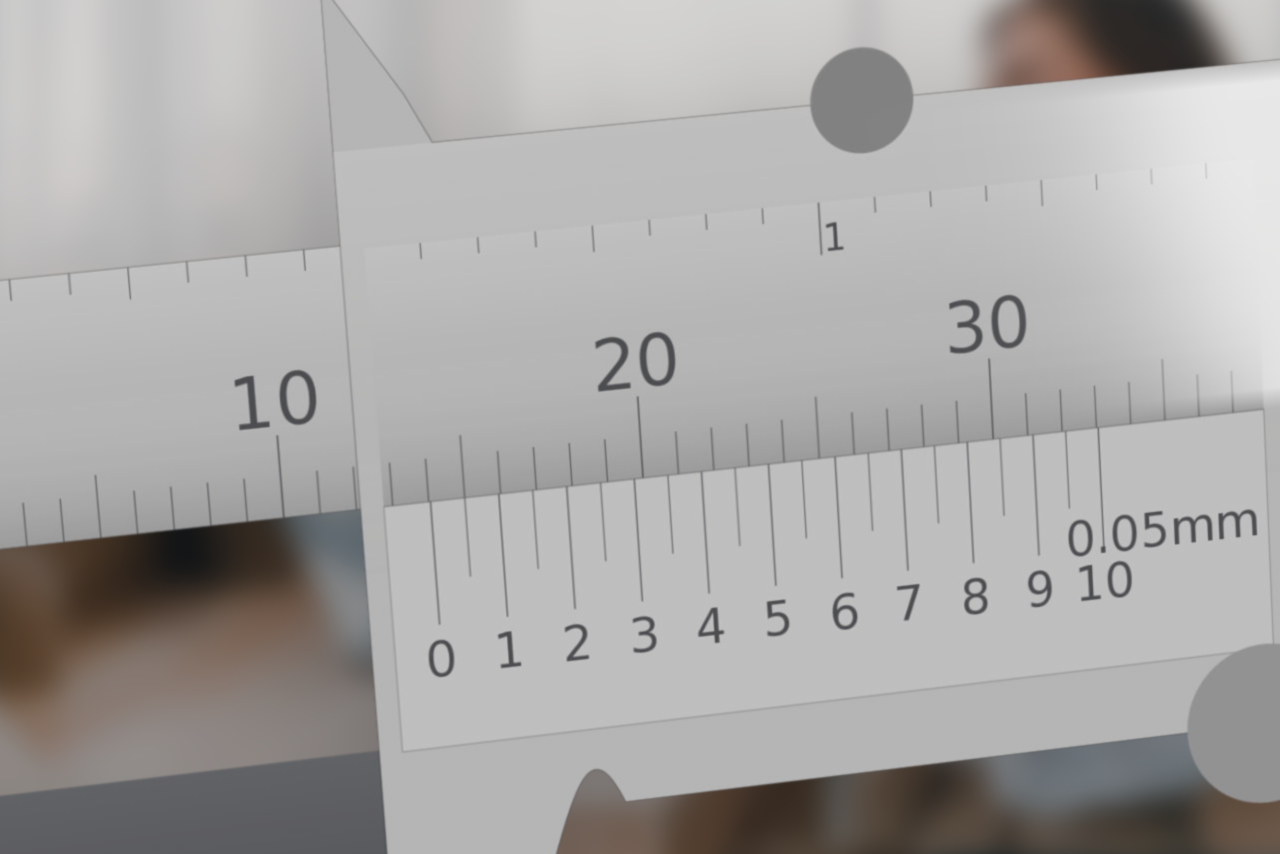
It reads 14.05,mm
